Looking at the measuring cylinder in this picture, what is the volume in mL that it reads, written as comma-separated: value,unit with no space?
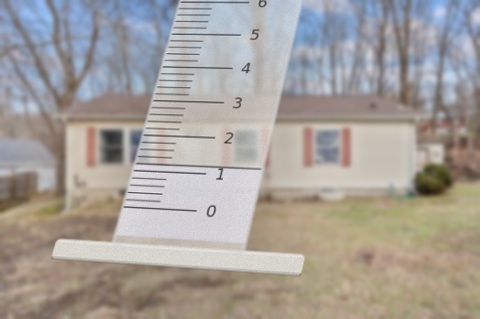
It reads 1.2,mL
